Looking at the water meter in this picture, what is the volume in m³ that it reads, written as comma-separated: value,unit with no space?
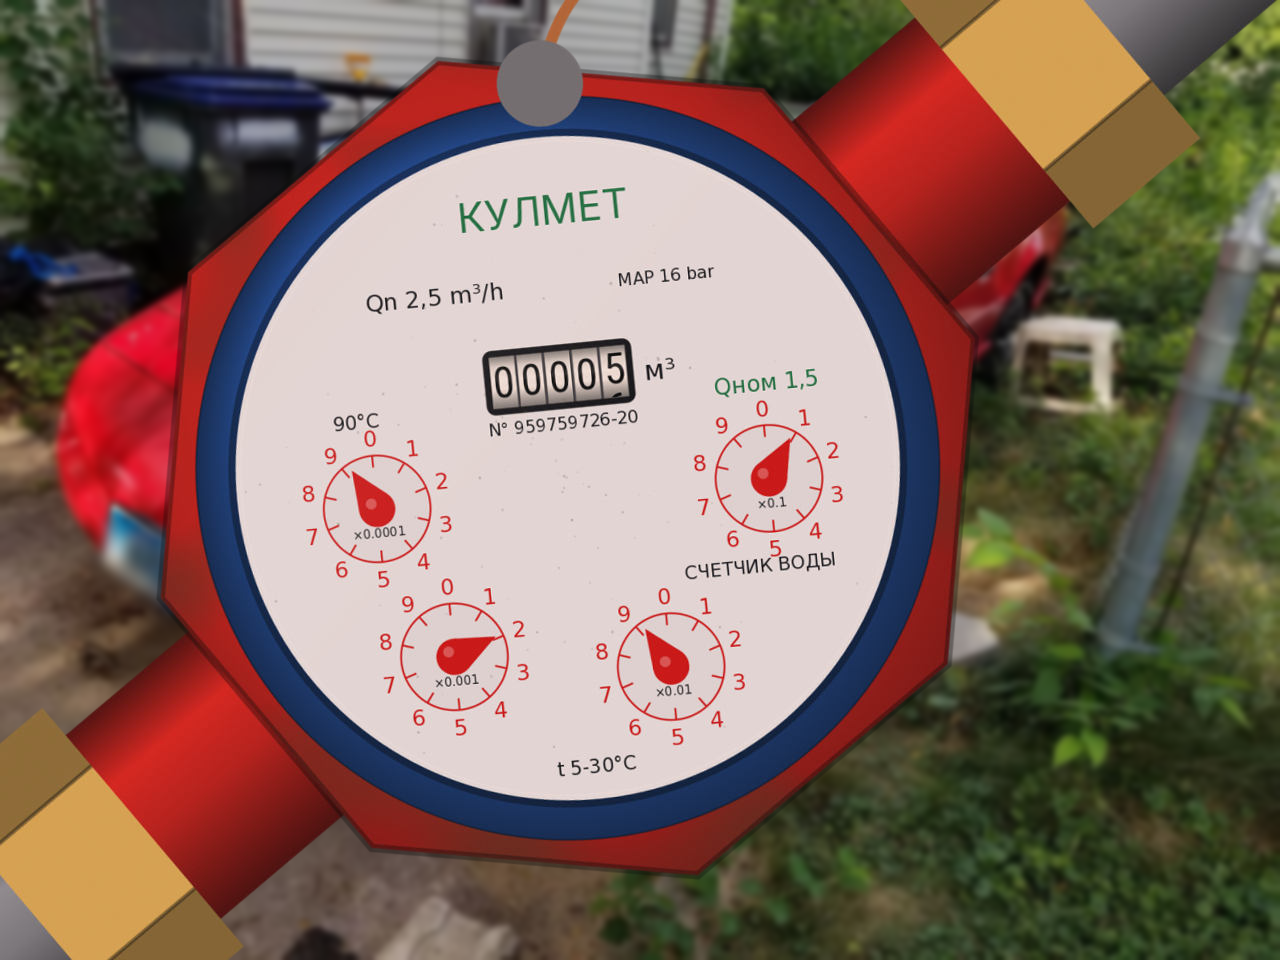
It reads 5.0919,m³
